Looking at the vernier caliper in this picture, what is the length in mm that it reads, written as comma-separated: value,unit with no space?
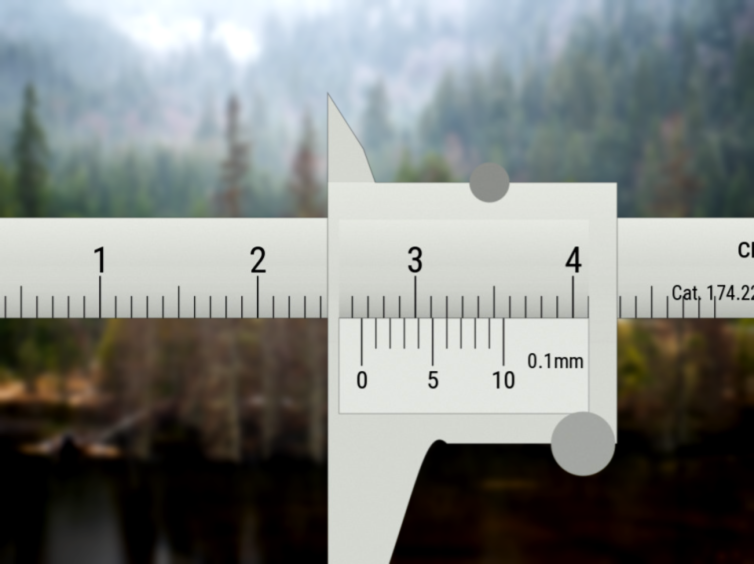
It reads 26.6,mm
